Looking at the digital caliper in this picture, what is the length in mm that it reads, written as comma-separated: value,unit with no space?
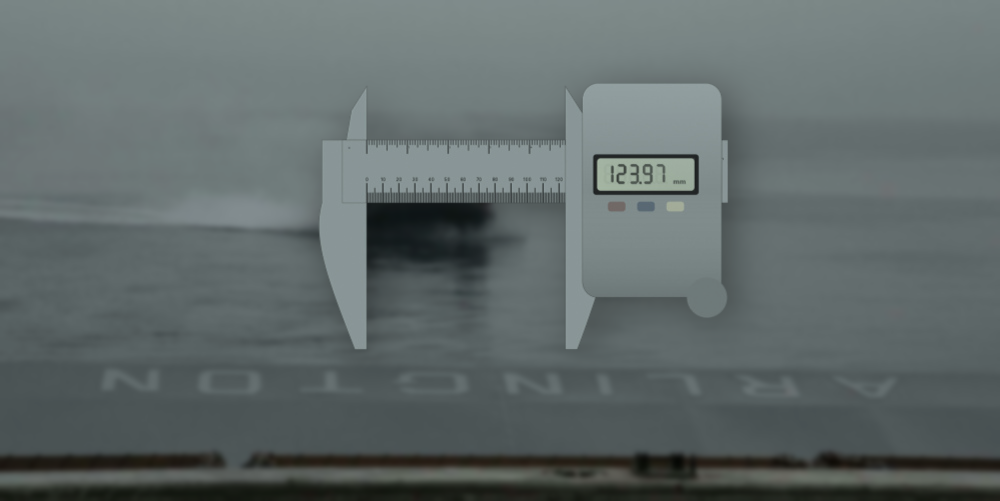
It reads 123.97,mm
